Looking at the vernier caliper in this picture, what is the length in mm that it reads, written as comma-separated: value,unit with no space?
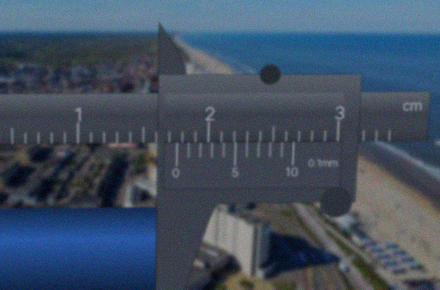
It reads 17.6,mm
